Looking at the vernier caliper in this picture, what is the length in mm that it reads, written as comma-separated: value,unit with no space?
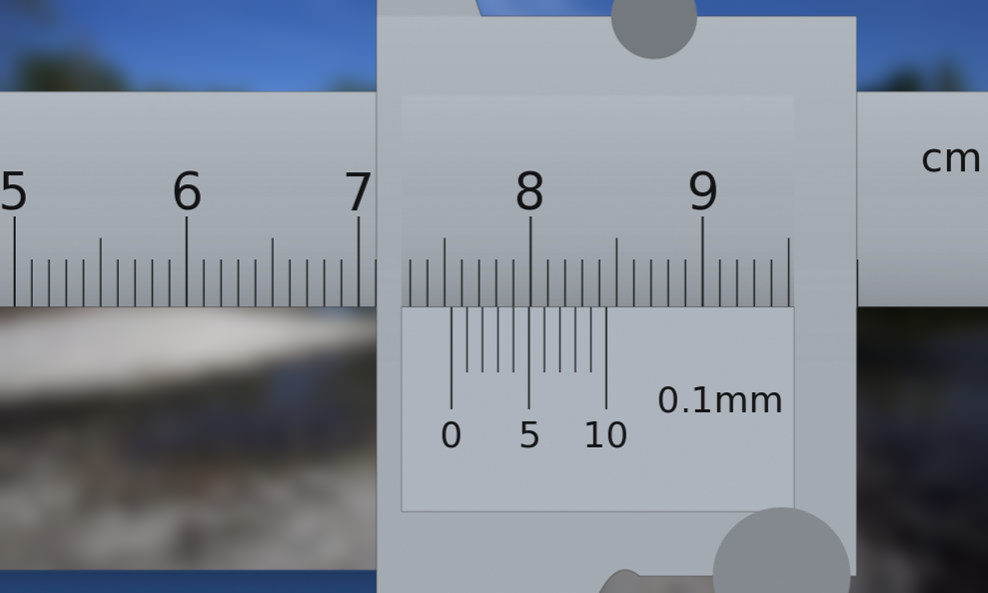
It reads 75.4,mm
